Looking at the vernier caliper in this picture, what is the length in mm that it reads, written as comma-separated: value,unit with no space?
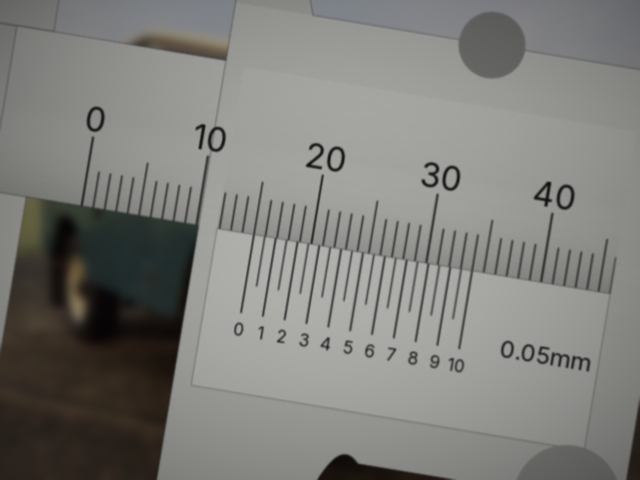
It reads 15.0,mm
